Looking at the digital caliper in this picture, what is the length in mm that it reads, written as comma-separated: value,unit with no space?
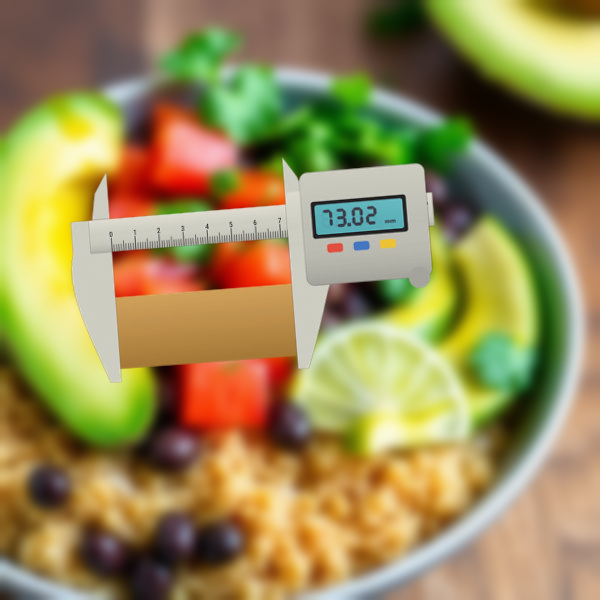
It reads 73.02,mm
